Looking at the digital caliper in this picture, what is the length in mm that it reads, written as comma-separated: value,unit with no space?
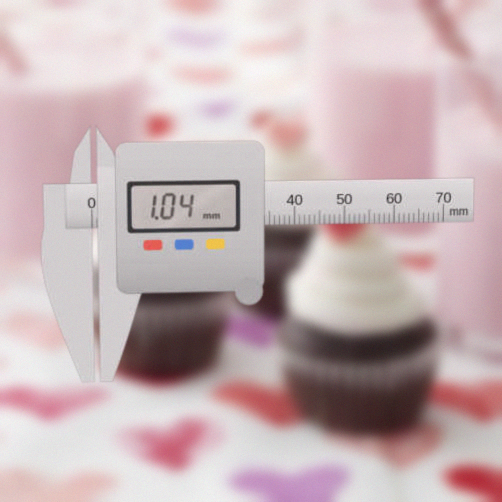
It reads 1.04,mm
